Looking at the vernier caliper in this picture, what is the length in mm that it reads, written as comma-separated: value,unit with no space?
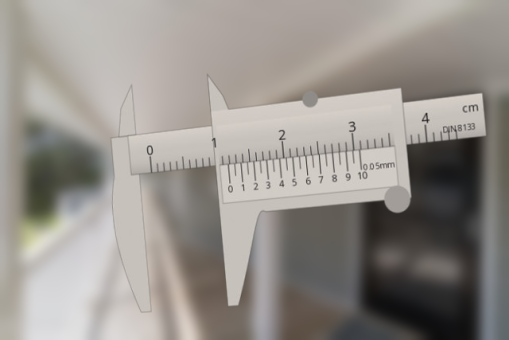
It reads 11.8,mm
